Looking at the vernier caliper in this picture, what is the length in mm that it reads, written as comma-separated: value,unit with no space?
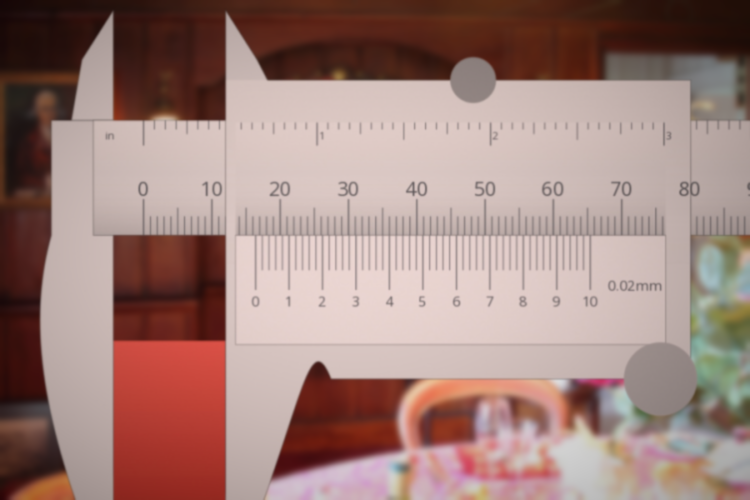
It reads 16.4,mm
